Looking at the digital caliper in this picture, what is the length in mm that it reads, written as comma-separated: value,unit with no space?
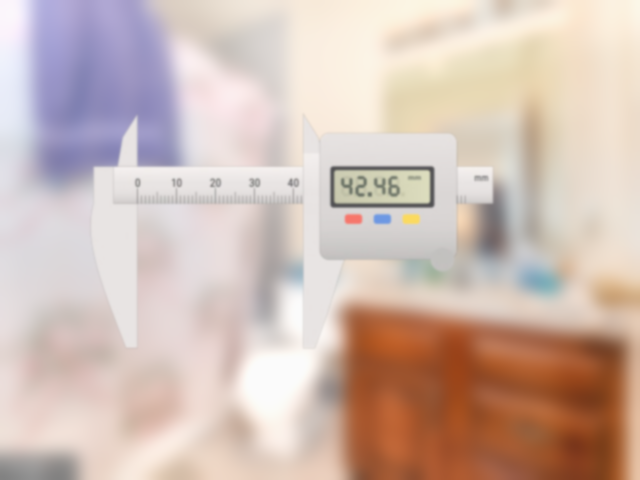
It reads 42.46,mm
